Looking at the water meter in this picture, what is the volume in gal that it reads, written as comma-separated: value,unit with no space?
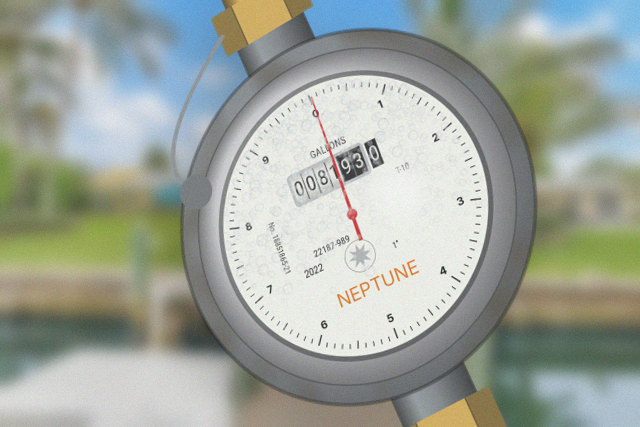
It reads 81930.0,gal
